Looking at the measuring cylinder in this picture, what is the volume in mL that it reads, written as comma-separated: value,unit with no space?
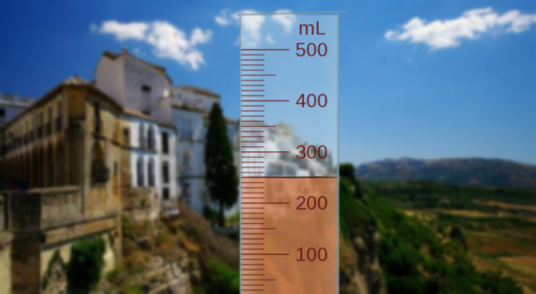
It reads 250,mL
